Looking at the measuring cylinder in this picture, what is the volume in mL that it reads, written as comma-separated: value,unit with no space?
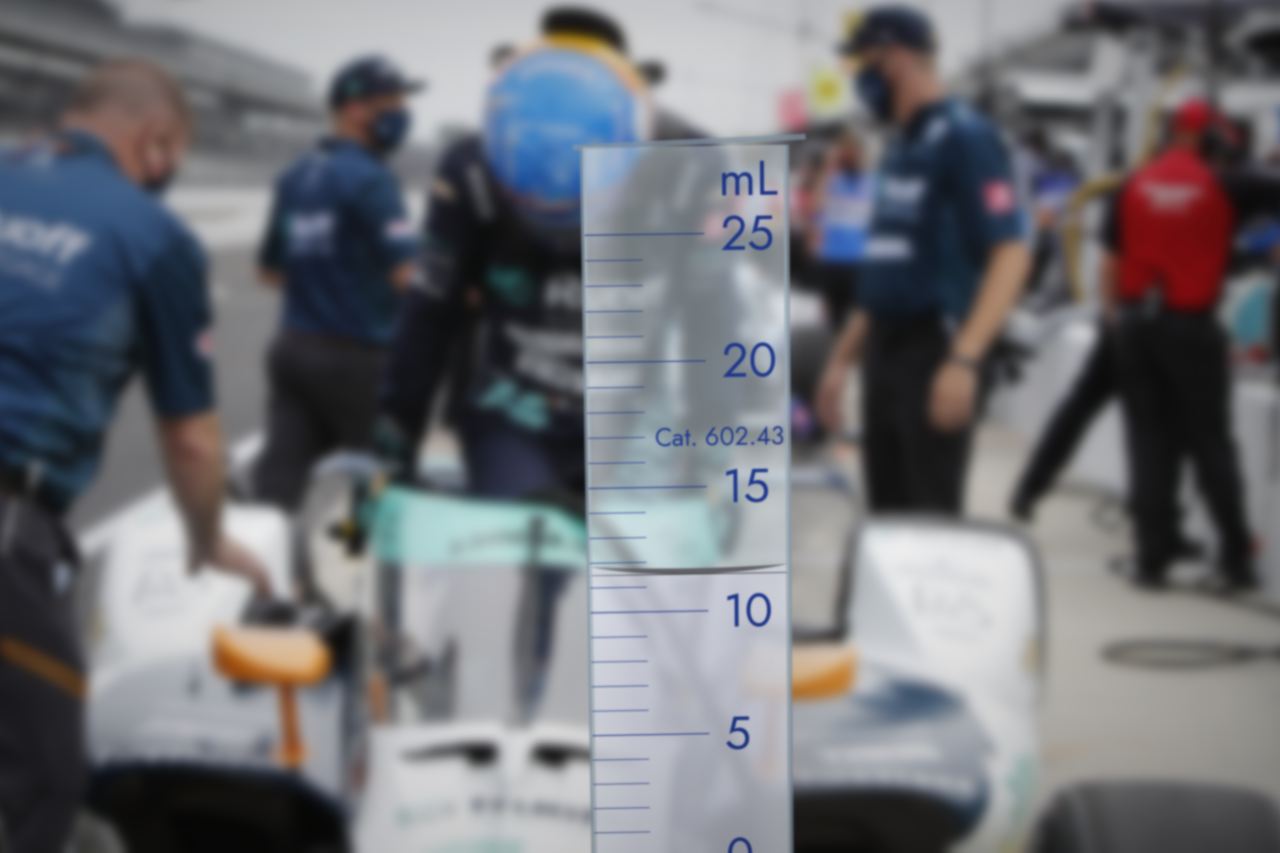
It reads 11.5,mL
